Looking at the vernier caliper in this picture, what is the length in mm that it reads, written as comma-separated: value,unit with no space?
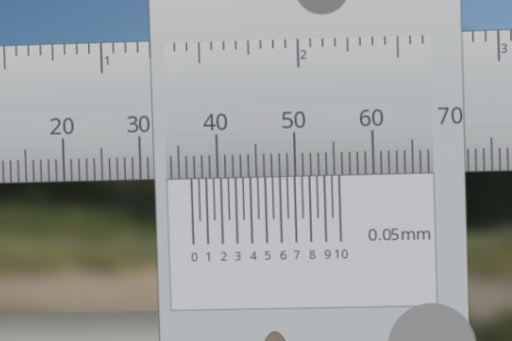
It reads 36.6,mm
